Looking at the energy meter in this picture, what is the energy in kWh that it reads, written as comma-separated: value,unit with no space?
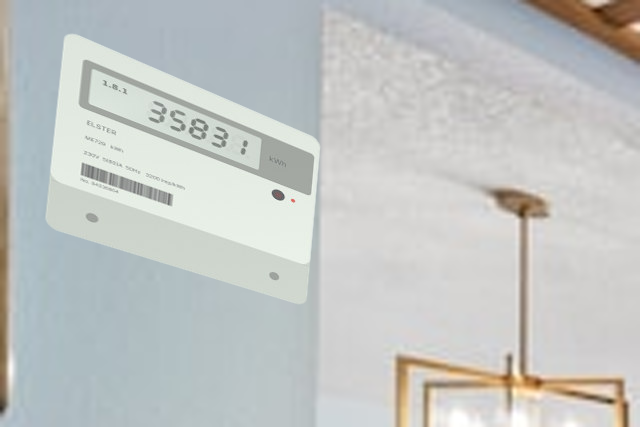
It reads 35831,kWh
